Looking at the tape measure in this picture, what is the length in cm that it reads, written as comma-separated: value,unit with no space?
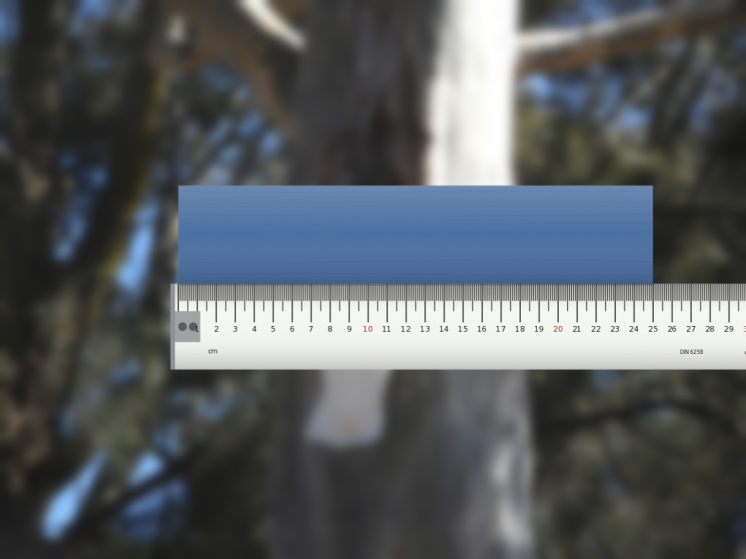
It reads 25,cm
